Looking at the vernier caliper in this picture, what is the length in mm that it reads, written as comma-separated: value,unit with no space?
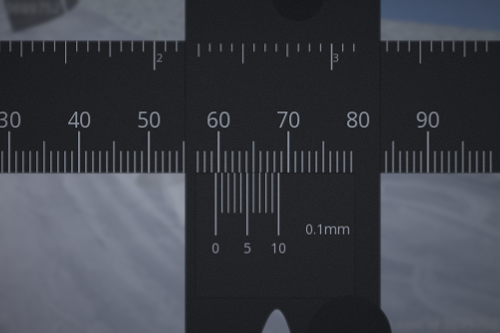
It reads 59.6,mm
